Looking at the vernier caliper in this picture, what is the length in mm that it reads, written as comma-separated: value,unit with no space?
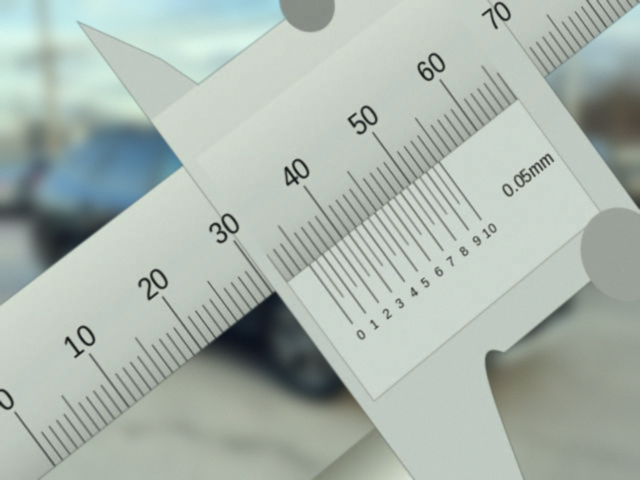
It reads 35.2,mm
